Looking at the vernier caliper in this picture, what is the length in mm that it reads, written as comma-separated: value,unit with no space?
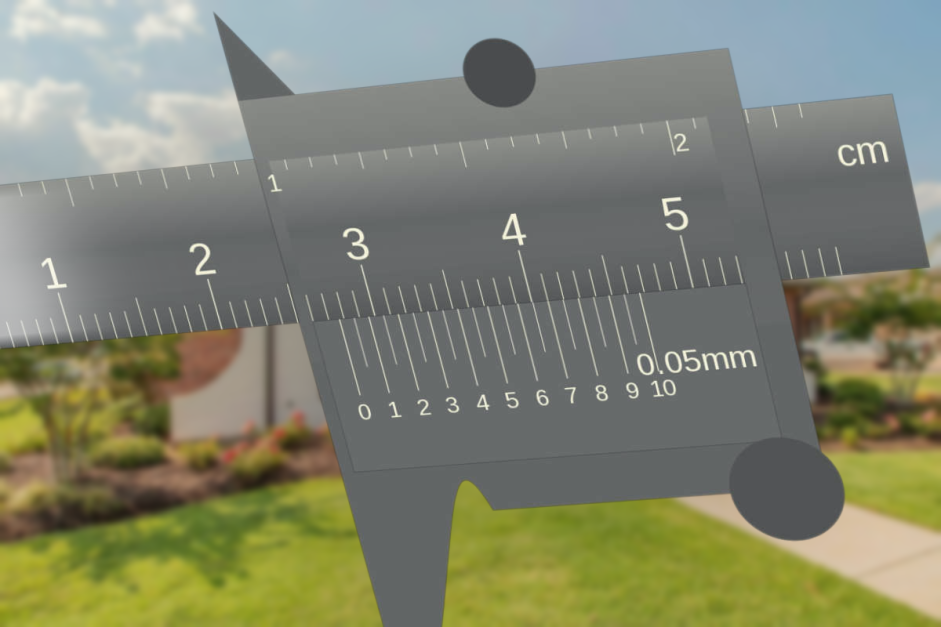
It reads 27.7,mm
